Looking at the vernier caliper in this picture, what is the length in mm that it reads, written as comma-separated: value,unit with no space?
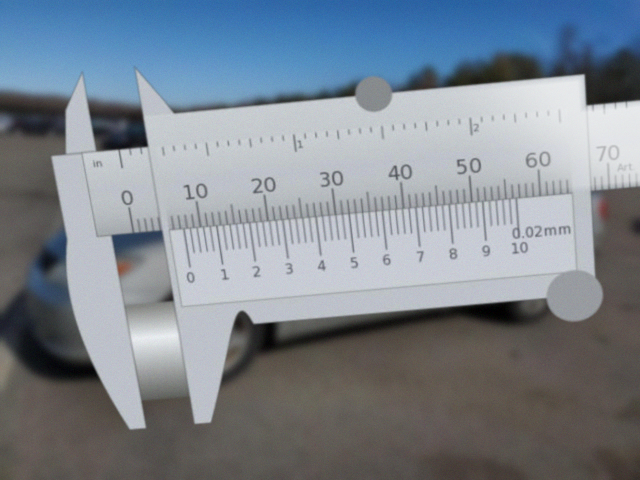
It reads 7.5,mm
